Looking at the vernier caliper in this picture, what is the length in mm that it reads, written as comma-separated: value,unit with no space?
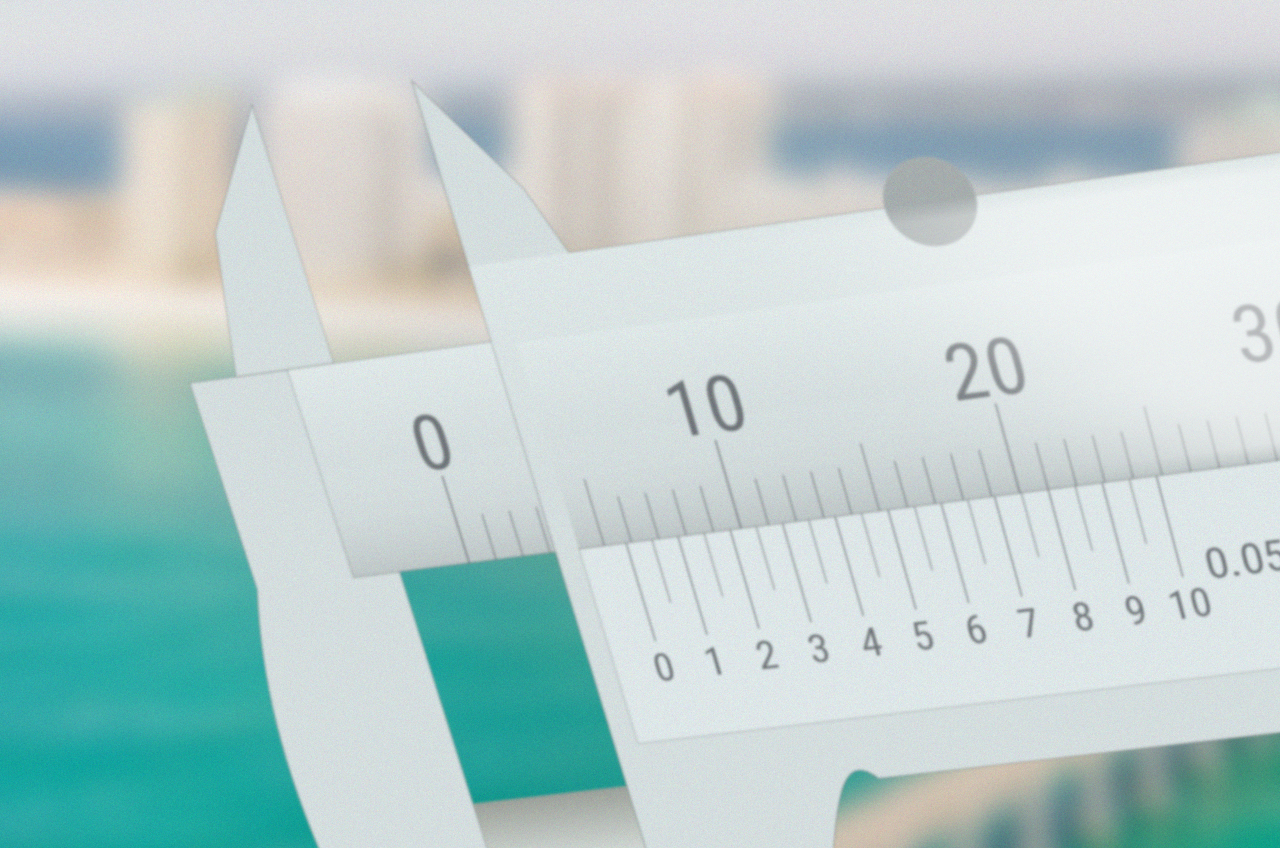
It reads 5.8,mm
